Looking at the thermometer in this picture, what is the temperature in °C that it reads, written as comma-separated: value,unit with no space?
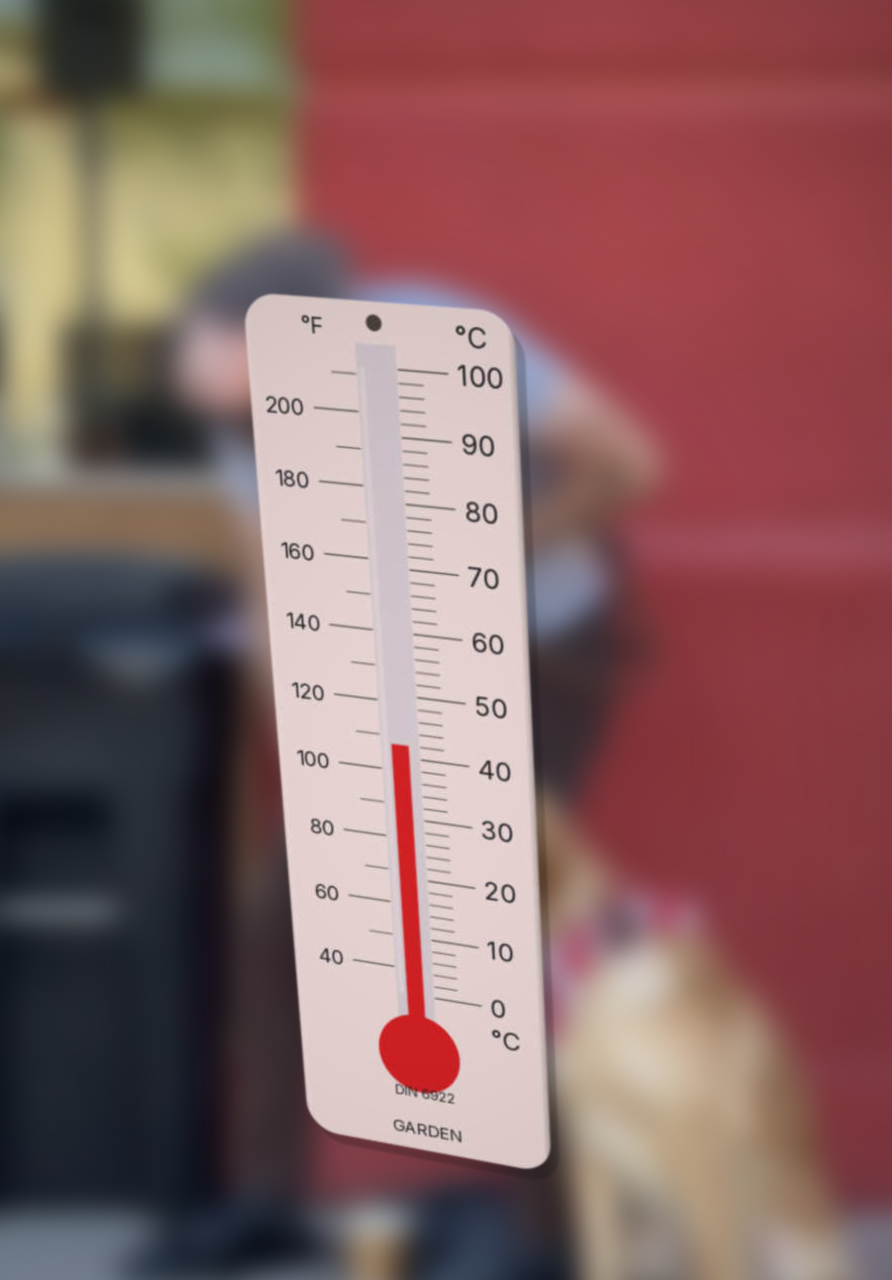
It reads 42,°C
